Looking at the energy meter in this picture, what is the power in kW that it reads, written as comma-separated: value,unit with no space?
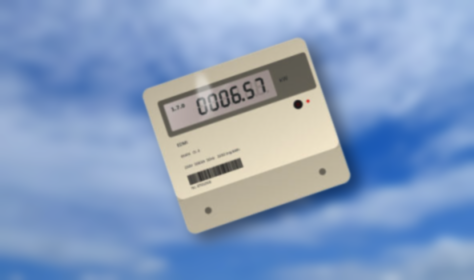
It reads 6.57,kW
